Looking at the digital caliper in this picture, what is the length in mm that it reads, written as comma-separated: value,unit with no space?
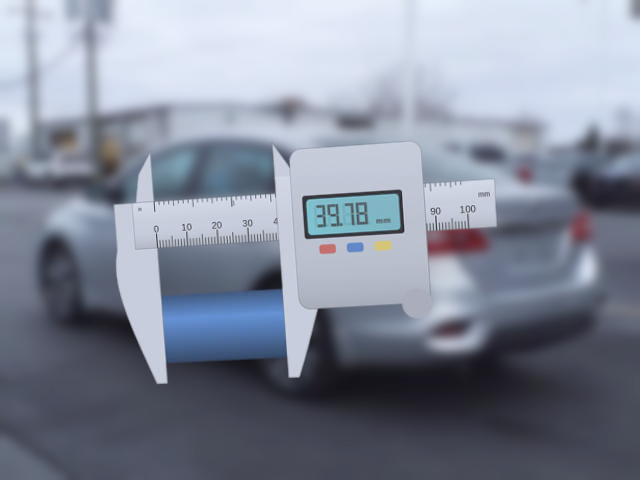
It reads 39.78,mm
